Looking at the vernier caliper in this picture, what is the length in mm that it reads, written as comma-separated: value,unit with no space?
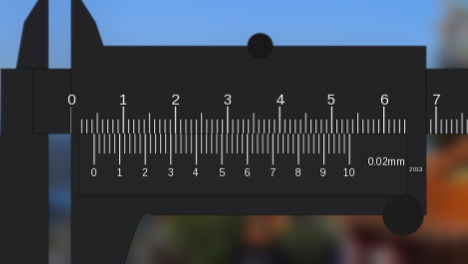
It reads 4.4,mm
